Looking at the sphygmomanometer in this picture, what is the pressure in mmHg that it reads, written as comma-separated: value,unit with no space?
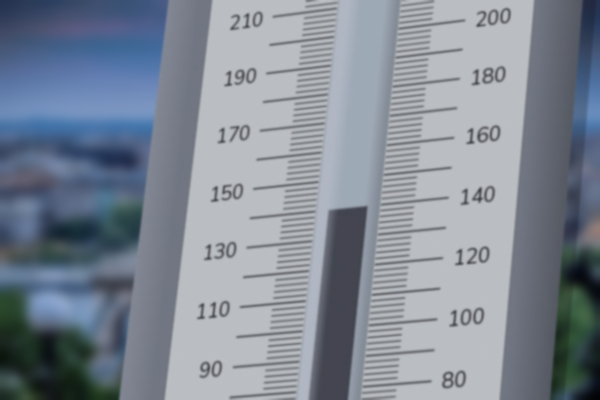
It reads 140,mmHg
